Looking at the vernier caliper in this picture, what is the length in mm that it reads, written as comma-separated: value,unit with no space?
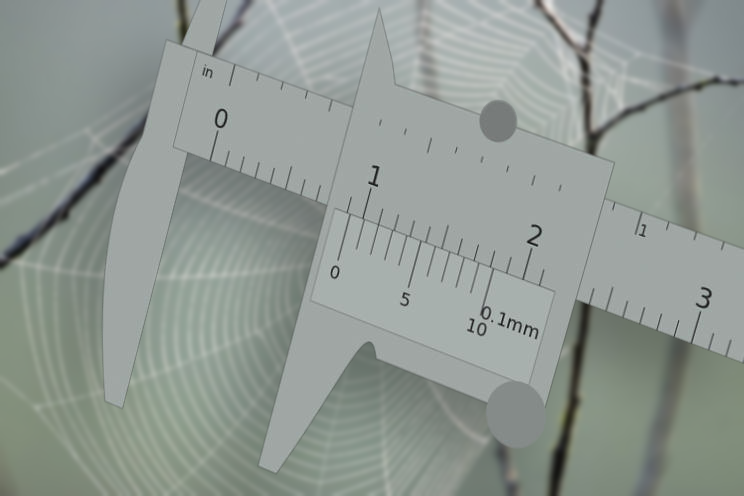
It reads 9.2,mm
